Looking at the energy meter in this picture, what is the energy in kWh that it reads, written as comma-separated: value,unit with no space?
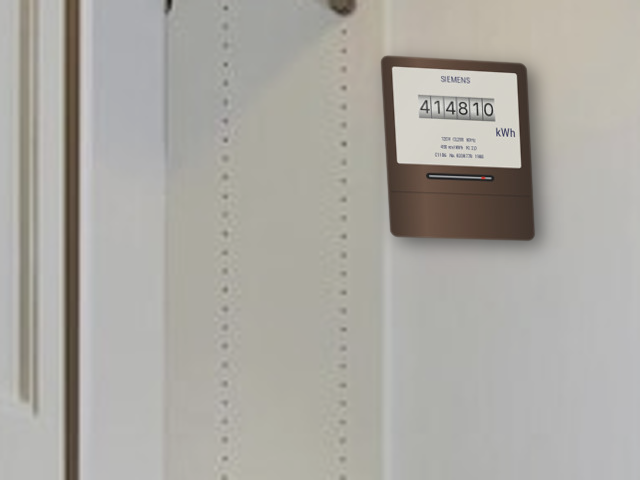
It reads 414810,kWh
